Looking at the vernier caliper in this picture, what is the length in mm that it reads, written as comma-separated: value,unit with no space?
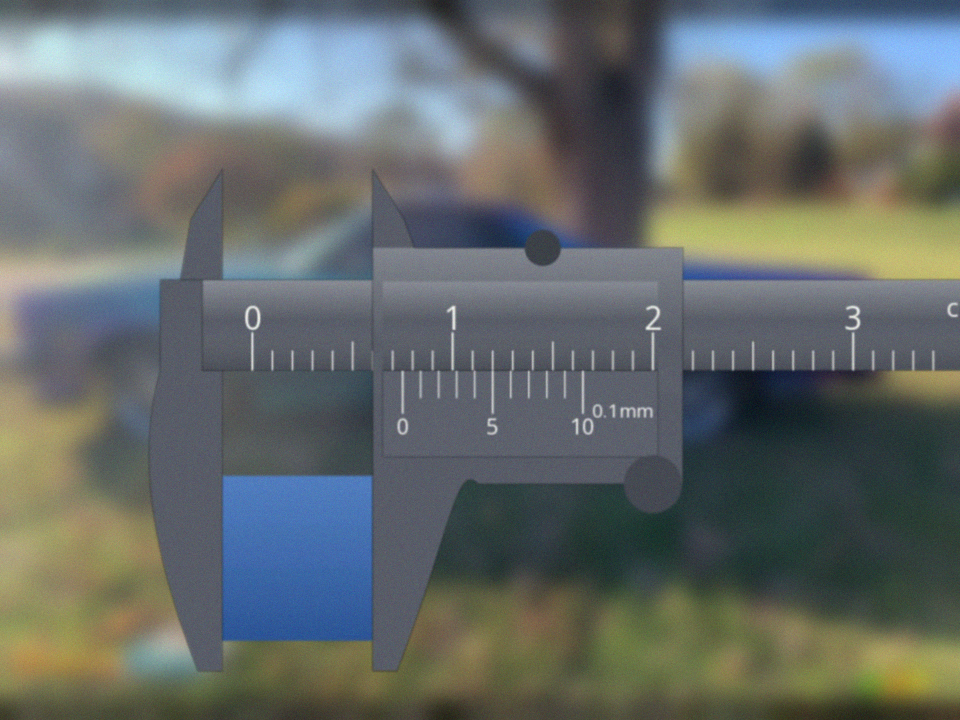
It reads 7.5,mm
